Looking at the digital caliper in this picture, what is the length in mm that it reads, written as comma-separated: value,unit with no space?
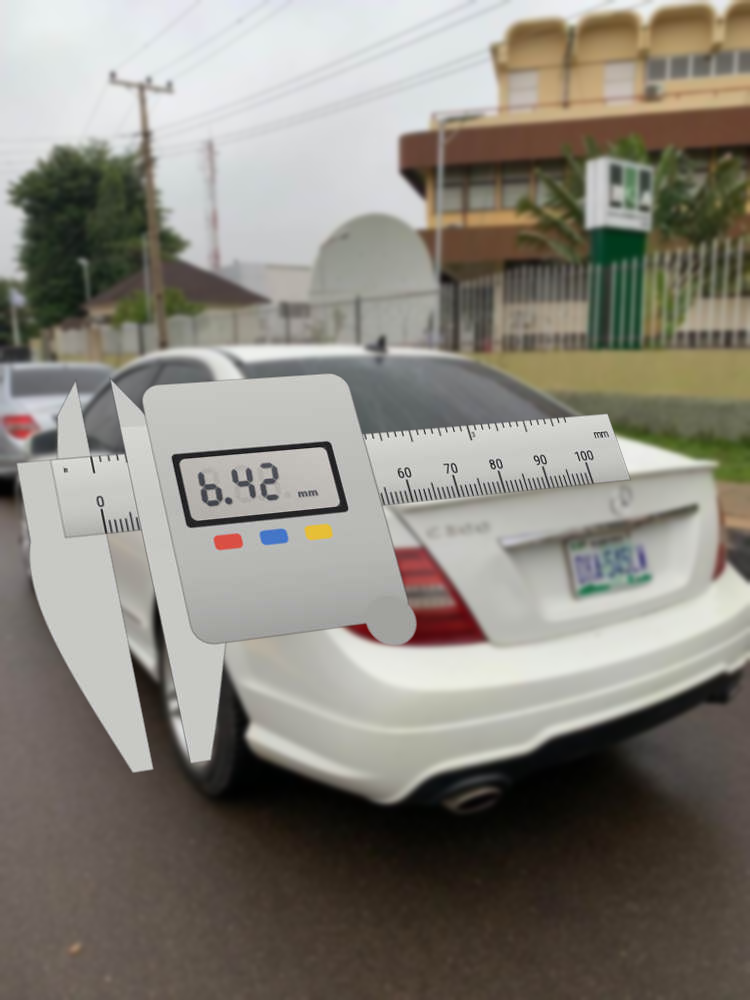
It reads 6.42,mm
